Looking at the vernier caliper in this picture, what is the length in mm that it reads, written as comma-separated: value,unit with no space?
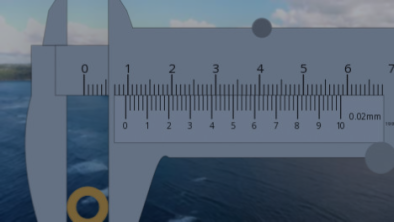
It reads 9.5,mm
